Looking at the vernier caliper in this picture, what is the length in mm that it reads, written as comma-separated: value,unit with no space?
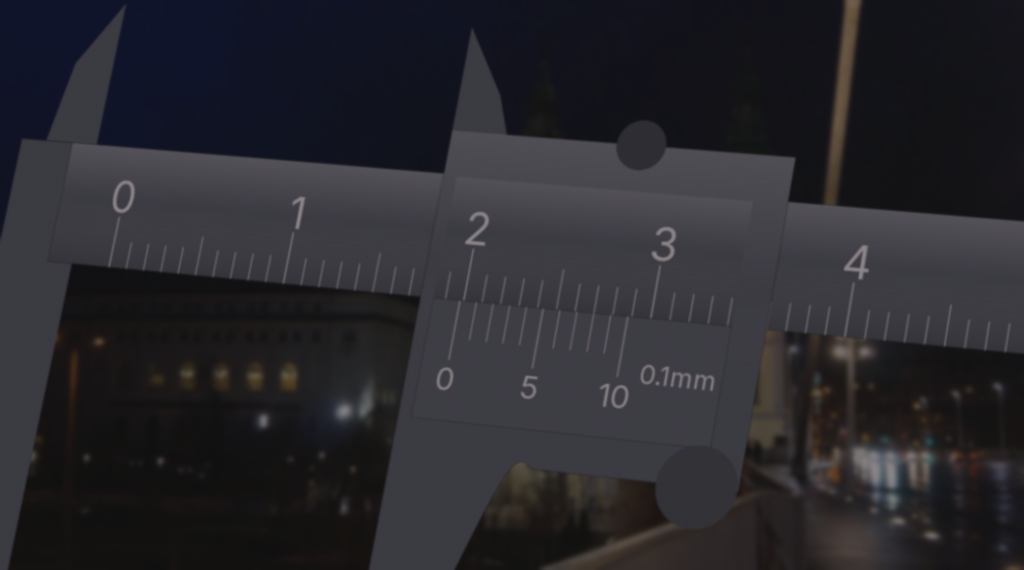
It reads 19.8,mm
